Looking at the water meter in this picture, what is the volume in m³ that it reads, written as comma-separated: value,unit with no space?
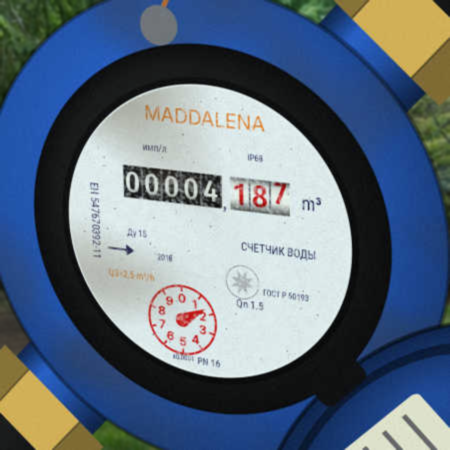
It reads 4.1871,m³
